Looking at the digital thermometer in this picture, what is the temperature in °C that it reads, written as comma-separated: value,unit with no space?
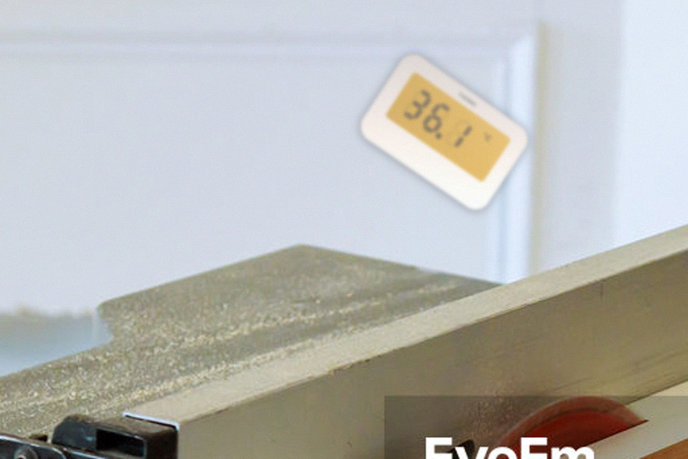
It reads 36.1,°C
